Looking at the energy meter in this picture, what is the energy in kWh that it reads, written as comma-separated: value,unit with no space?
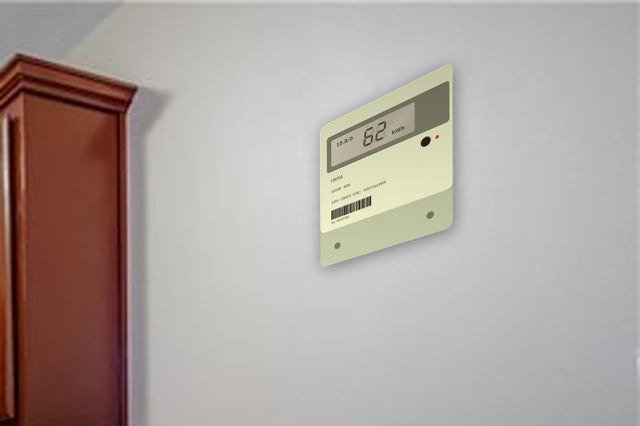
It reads 62,kWh
